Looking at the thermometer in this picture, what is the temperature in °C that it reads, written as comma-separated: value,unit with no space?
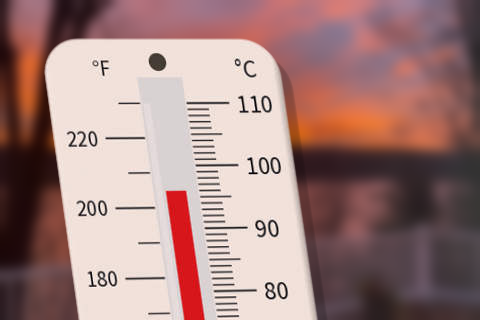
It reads 96,°C
